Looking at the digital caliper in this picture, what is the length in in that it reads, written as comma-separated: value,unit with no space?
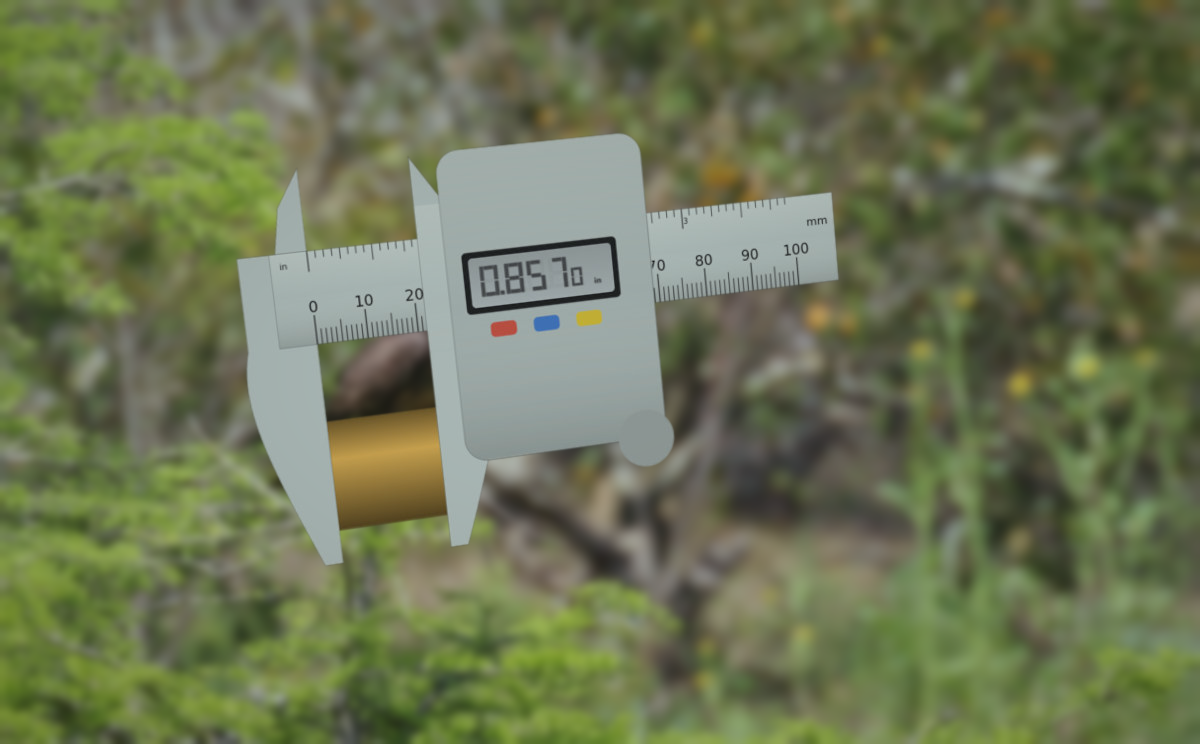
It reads 0.8570,in
